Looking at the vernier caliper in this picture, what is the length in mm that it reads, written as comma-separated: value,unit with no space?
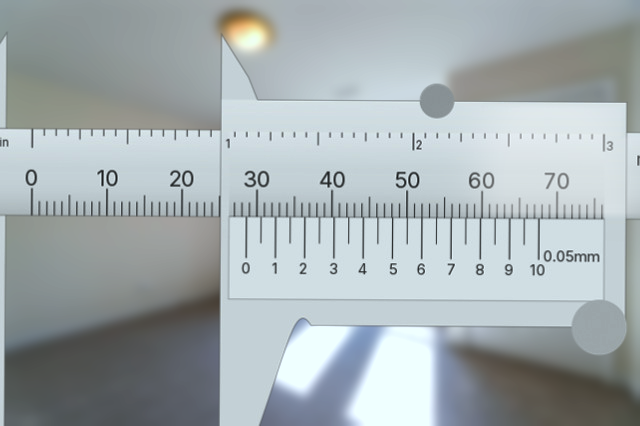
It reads 28.6,mm
